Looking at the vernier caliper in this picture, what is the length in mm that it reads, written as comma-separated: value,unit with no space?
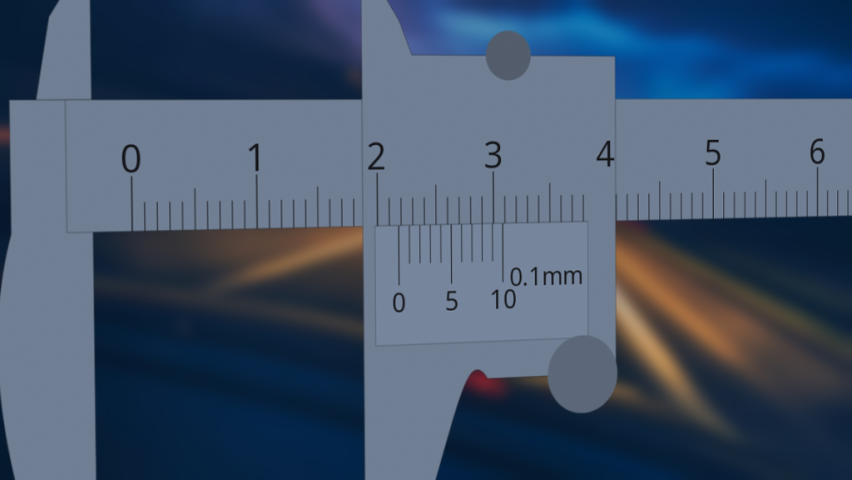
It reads 21.8,mm
